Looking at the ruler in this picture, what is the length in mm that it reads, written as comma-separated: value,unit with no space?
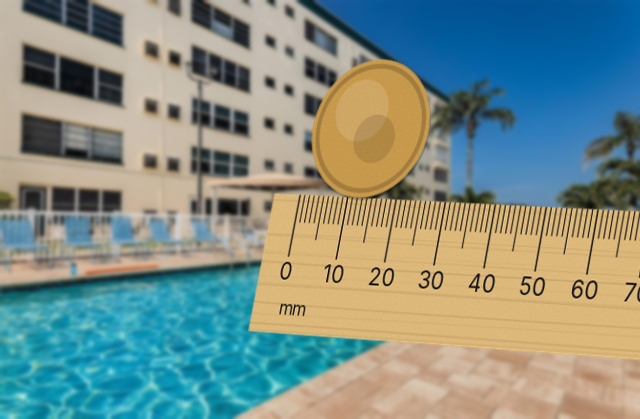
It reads 24,mm
